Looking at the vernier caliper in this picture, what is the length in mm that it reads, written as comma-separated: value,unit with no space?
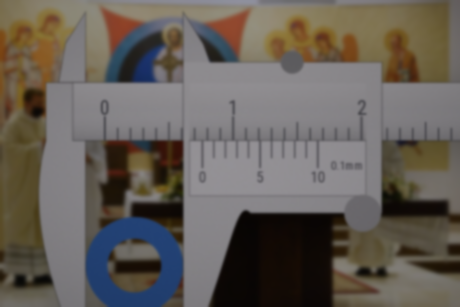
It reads 7.6,mm
